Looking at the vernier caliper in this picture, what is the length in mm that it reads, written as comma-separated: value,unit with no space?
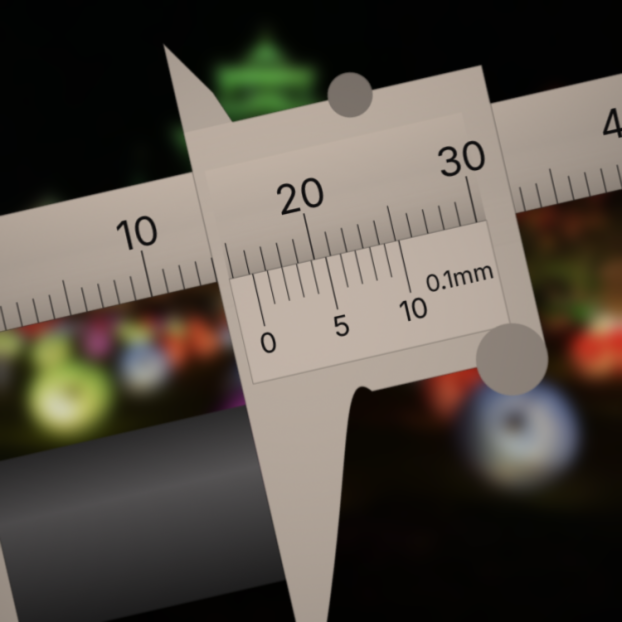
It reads 16.2,mm
